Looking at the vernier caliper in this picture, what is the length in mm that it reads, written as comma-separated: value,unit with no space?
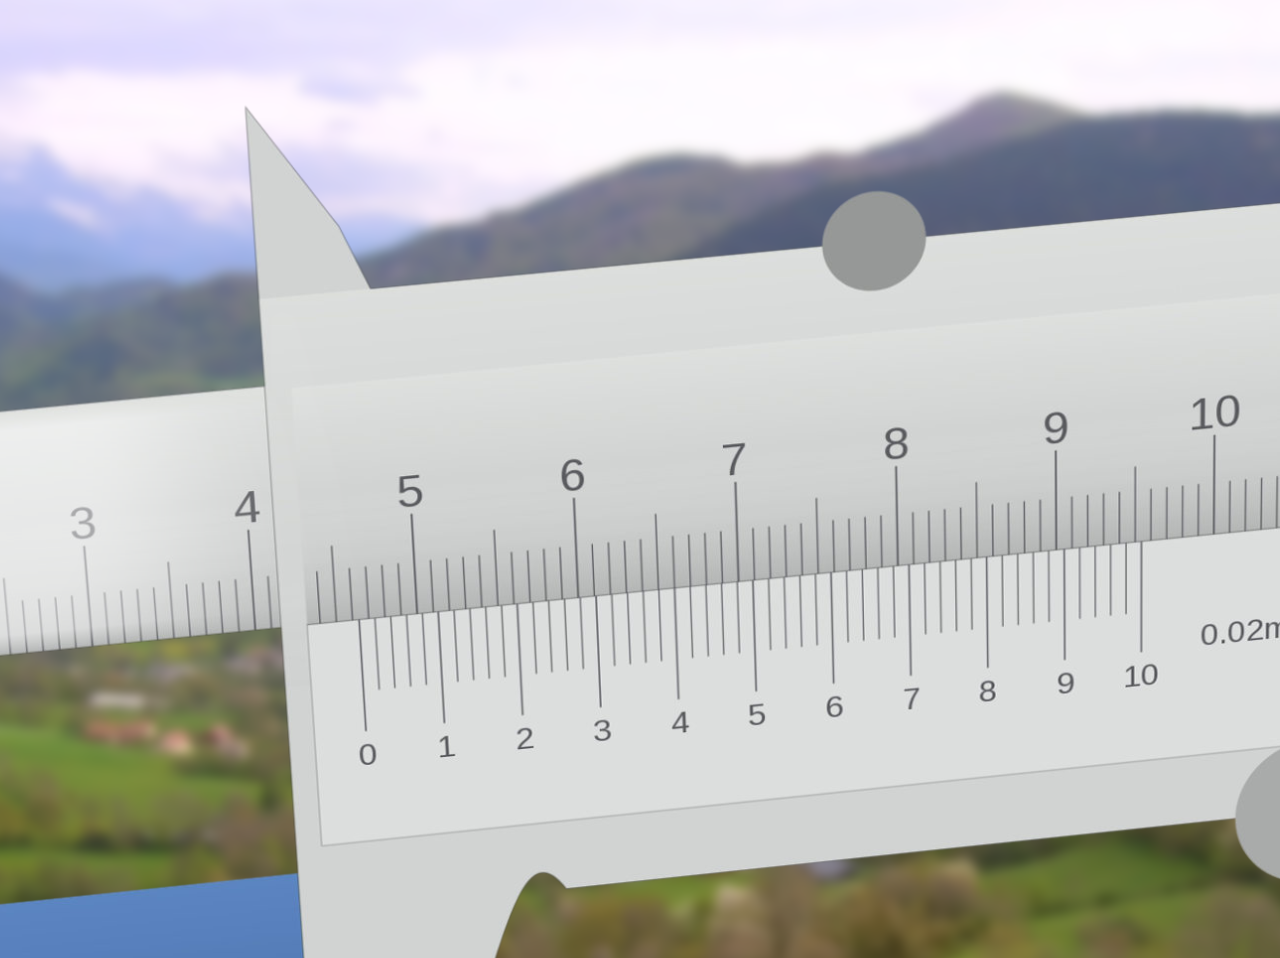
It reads 46.4,mm
